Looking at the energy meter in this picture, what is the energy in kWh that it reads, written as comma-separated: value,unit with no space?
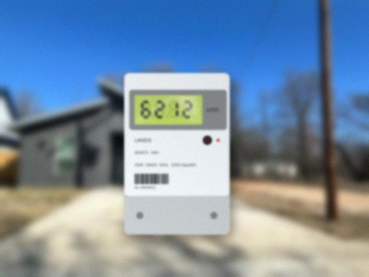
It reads 6212,kWh
